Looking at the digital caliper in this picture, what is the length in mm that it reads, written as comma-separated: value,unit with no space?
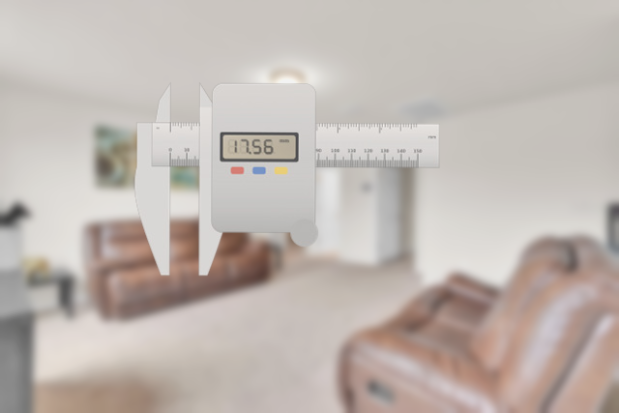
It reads 17.56,mm
